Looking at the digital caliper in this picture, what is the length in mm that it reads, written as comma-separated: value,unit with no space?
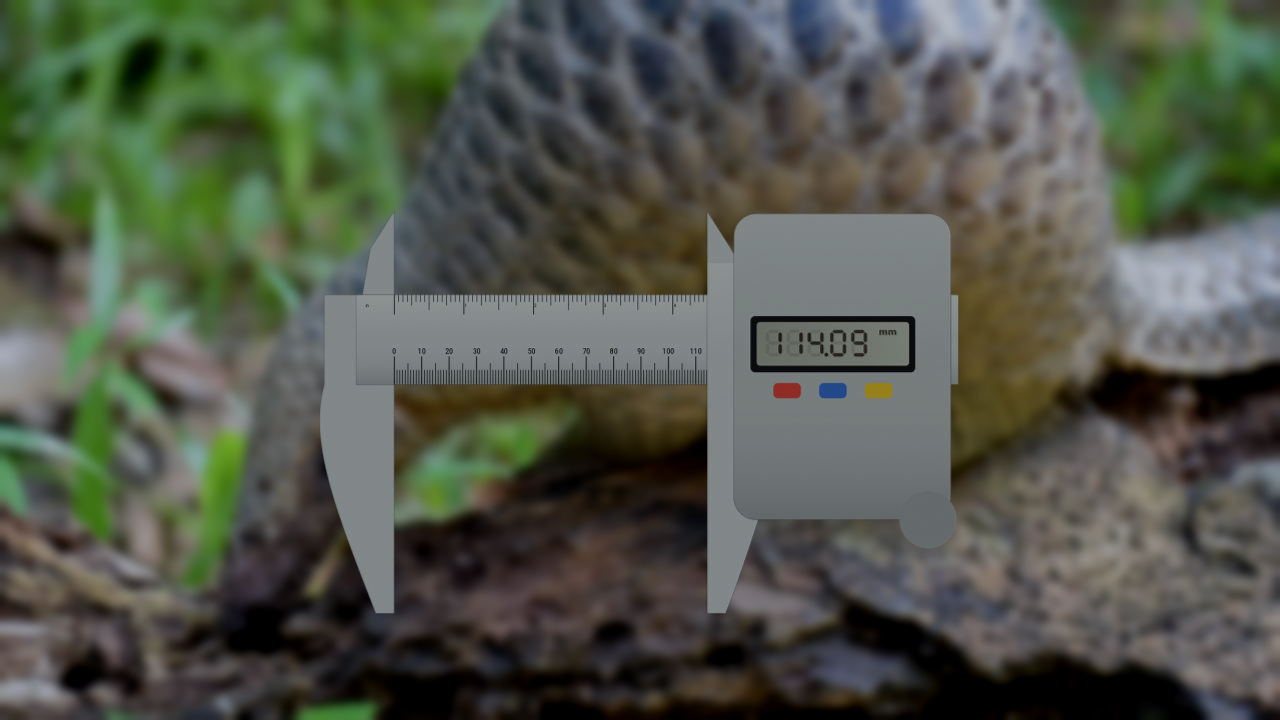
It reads 114.09,mm
